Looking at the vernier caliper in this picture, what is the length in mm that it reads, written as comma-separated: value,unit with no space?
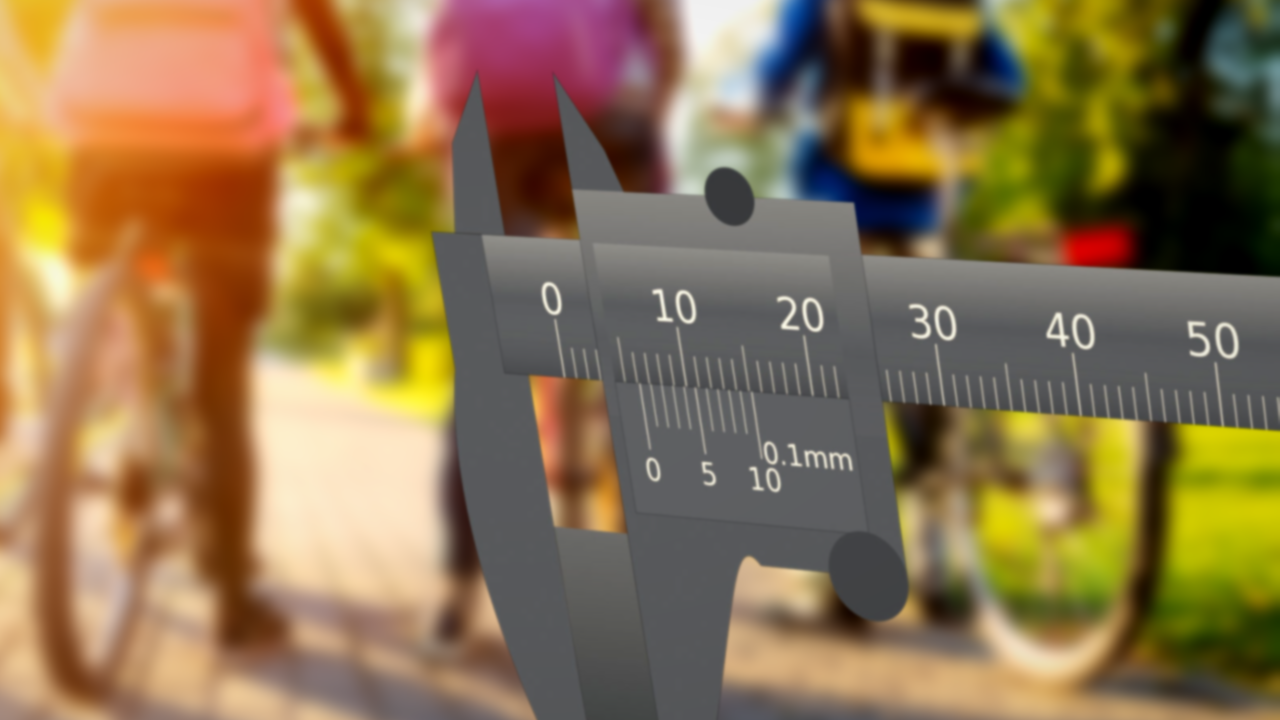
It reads 6.2,mm
